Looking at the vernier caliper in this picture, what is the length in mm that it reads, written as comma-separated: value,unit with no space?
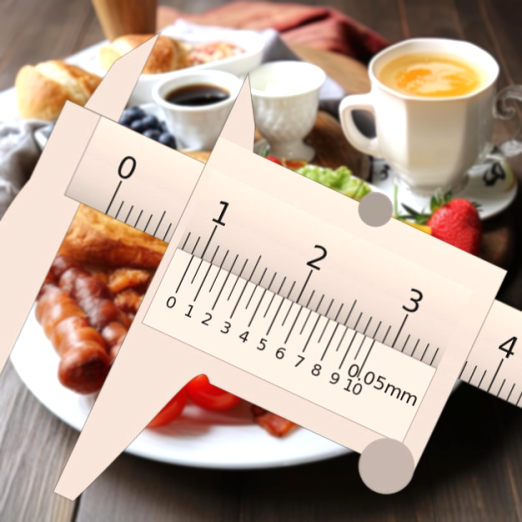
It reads 9.2,mm
